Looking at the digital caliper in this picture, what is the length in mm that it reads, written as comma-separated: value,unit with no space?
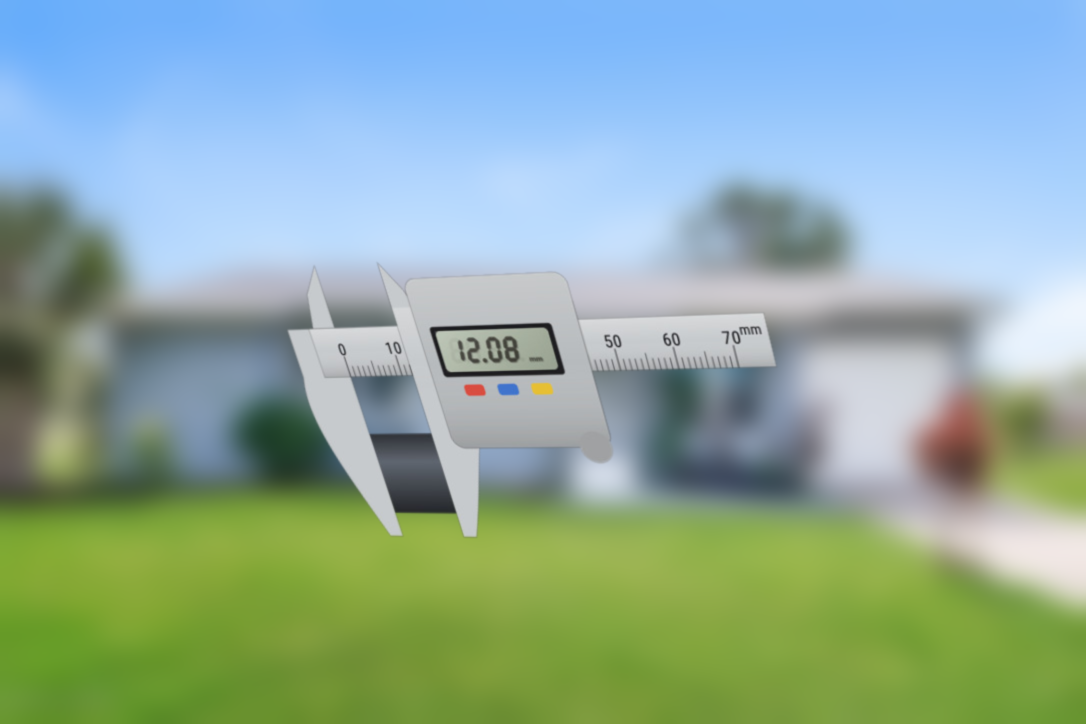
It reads 12.08,mm
